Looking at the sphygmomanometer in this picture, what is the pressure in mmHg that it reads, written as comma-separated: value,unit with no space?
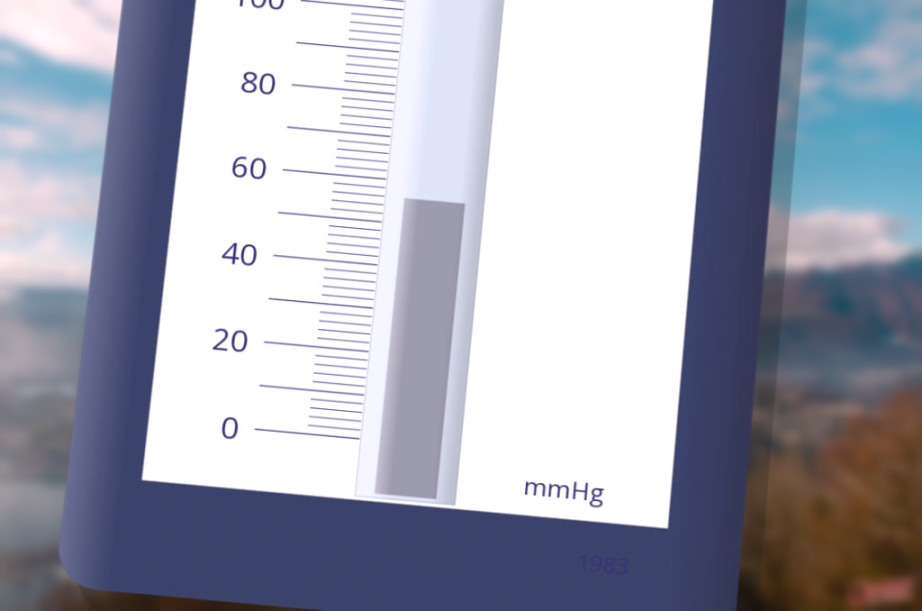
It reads 56,mmHg
